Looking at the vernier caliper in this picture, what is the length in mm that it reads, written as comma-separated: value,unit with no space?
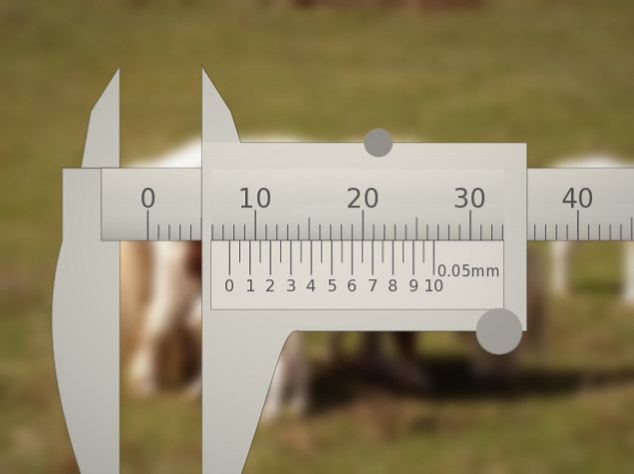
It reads 7.6,mm
